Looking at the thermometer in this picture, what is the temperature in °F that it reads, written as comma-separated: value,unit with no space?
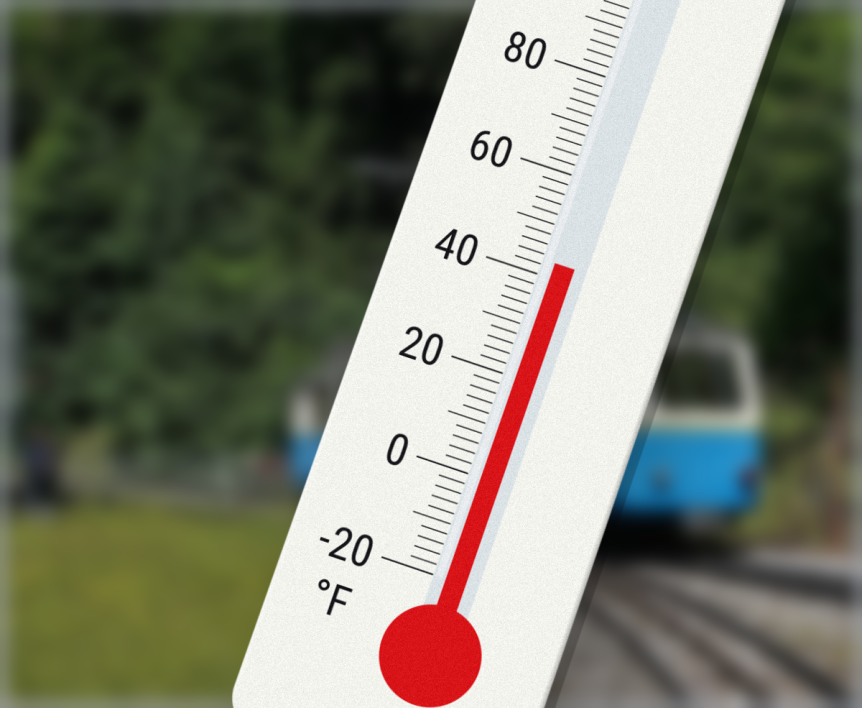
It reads 43,°F
